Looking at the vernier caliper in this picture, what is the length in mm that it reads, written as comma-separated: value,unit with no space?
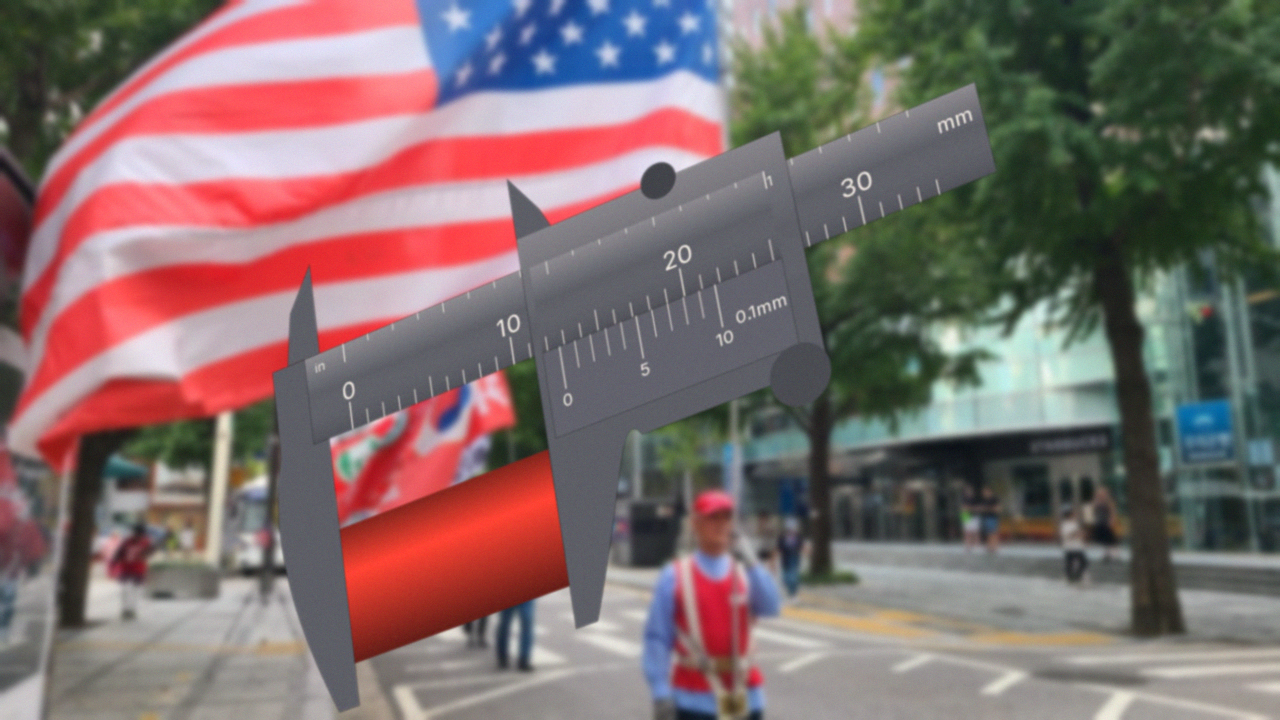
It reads 12.7,mm
